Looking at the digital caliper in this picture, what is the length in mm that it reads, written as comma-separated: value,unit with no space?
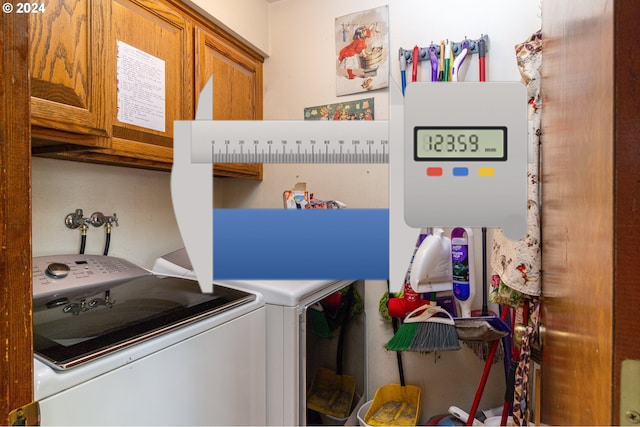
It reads 123.59,mm
